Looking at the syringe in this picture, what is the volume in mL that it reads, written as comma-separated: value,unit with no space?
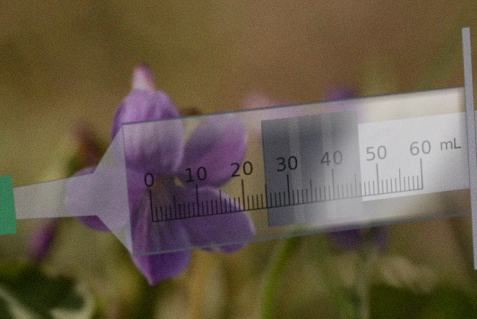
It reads 25,mL
